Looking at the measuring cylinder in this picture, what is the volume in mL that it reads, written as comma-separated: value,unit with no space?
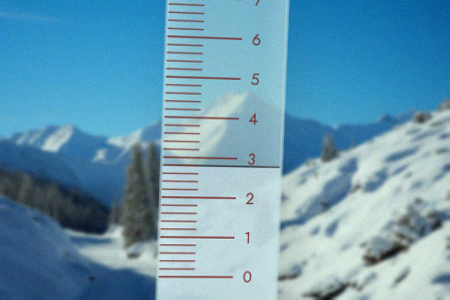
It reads 2.8,mL
